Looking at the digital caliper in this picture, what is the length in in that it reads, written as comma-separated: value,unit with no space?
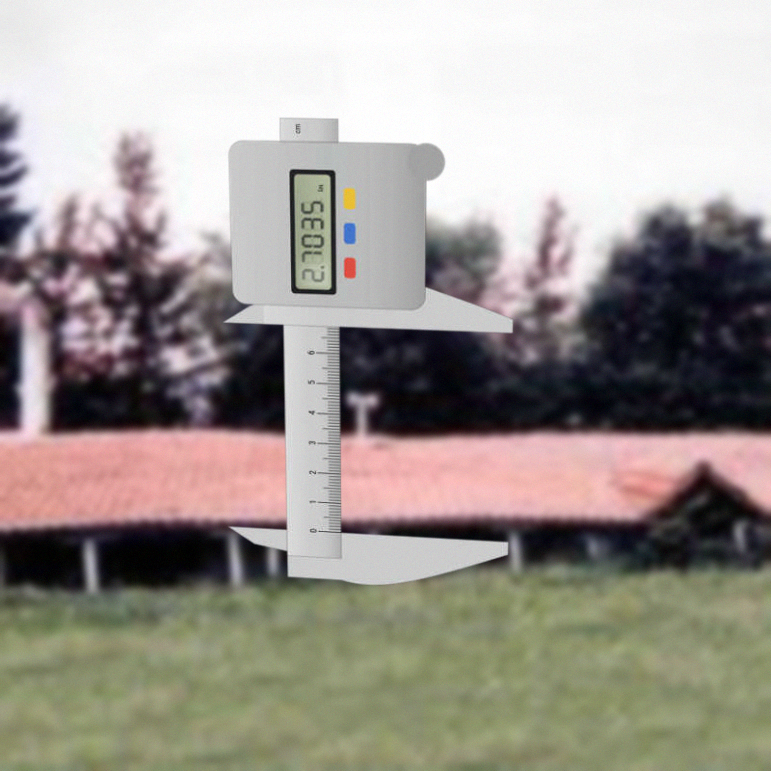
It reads 2.7035,in
